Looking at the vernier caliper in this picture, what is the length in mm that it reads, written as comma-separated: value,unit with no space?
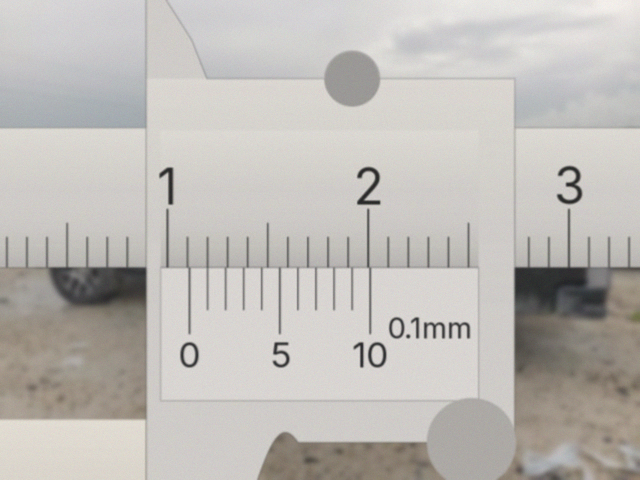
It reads 11.1,mm
